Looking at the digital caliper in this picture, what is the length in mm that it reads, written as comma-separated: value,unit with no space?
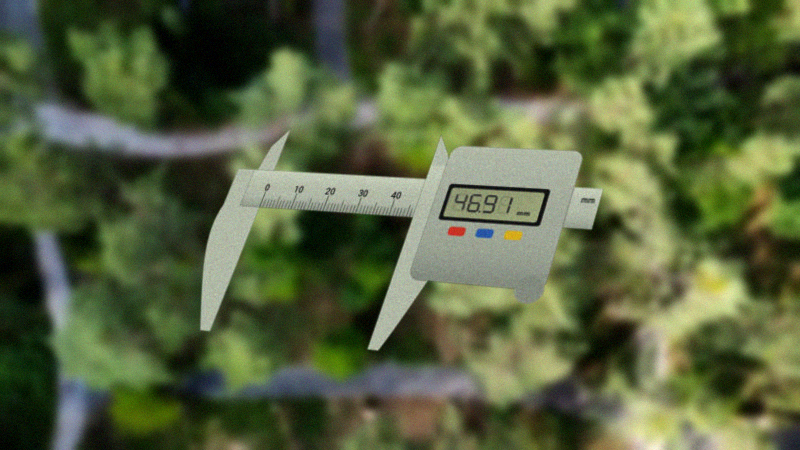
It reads 46.91,mm
